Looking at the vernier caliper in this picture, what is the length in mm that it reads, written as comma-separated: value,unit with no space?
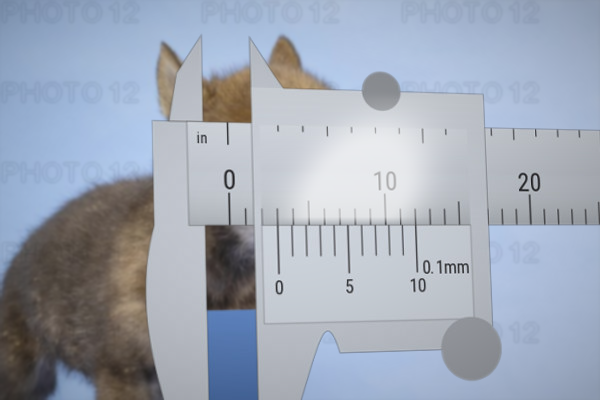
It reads 3.0,mm
